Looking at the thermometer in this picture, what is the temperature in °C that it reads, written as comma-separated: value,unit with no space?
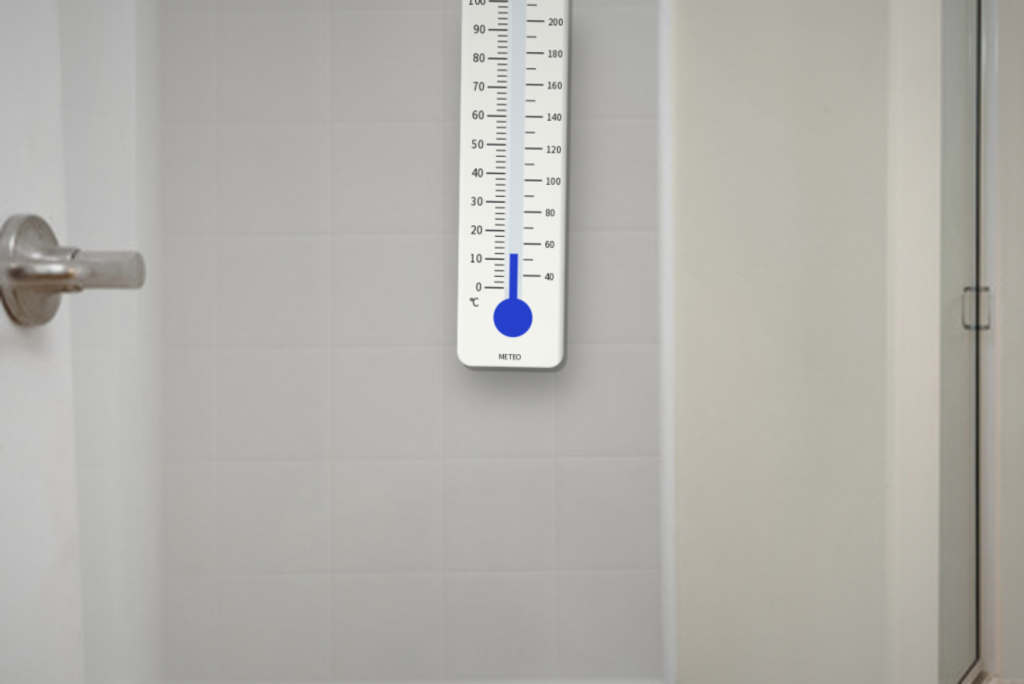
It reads 12,°C
